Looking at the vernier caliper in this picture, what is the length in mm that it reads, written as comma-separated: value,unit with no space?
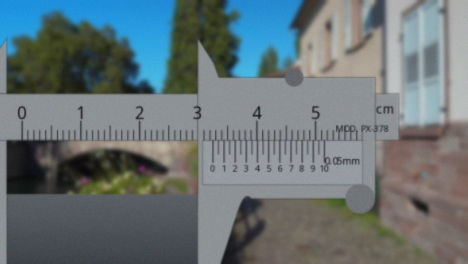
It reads 32.5,mm
